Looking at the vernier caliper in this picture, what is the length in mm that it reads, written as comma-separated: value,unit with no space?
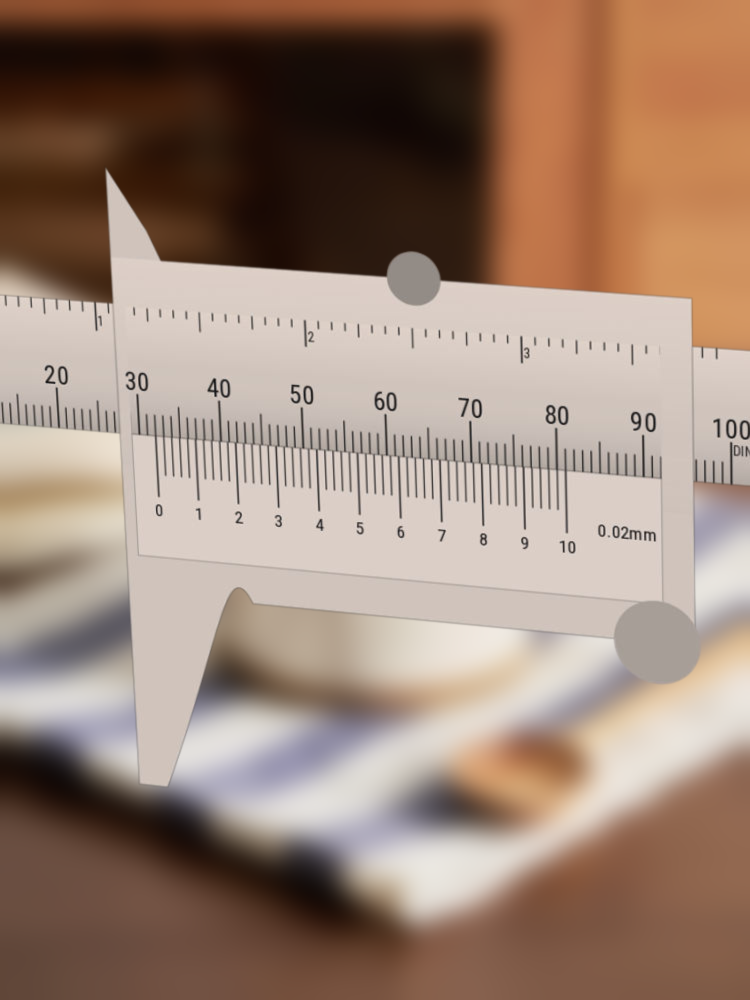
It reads 32.0,mm
